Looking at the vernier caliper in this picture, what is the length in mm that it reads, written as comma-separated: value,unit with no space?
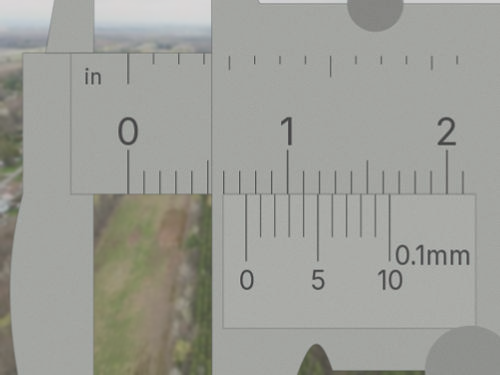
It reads 7.4,mm
